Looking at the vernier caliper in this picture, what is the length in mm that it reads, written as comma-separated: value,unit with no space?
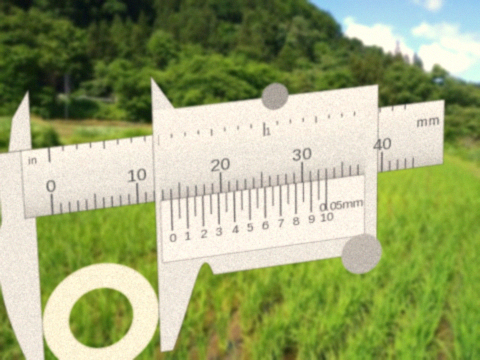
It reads 14.0,mm
